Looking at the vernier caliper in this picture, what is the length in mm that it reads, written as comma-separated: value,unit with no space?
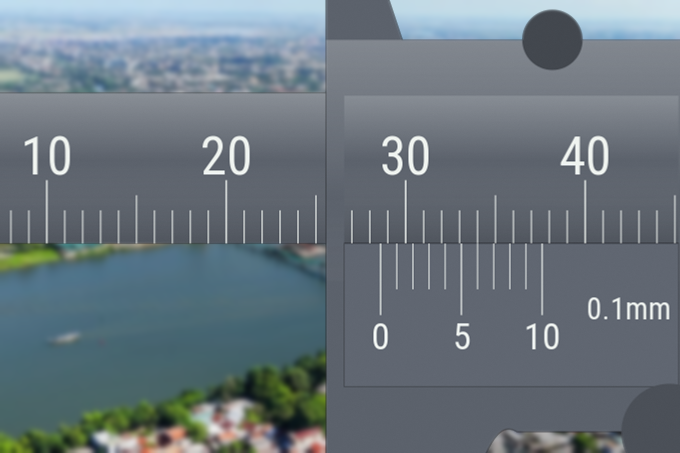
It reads 28.6,mm
